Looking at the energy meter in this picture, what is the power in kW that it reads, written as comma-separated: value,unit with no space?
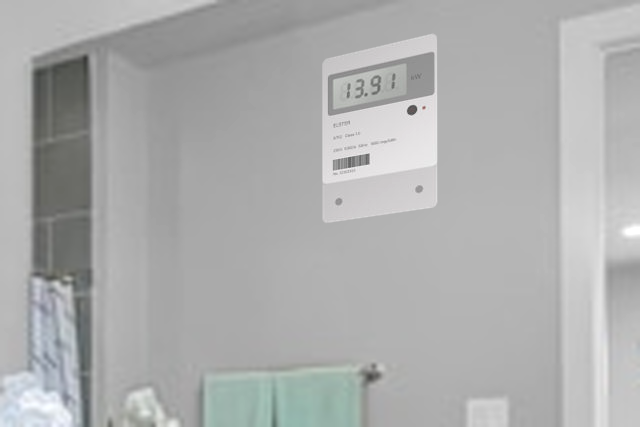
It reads 13.91,kW
